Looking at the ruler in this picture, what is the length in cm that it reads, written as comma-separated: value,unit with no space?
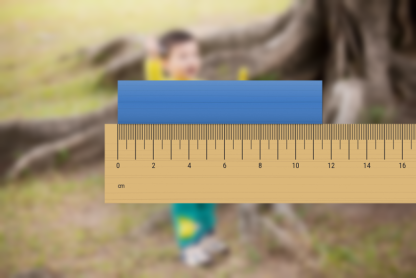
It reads 11.5,cm
